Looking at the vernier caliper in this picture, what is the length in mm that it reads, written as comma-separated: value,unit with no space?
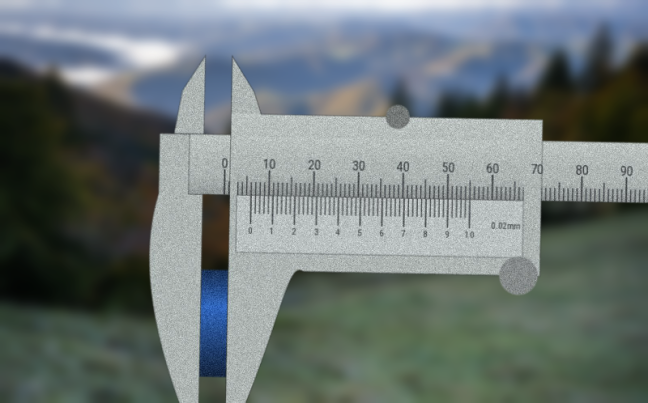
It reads 6.0,mm
